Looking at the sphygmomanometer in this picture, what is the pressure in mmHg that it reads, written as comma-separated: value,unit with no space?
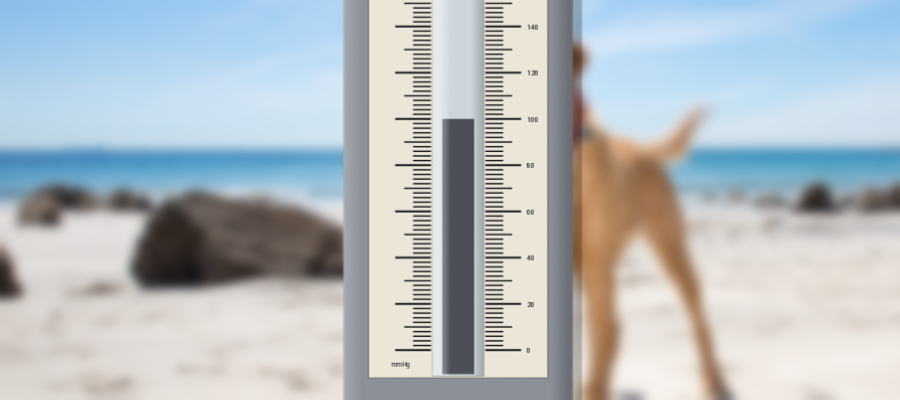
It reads 100,mmHg
